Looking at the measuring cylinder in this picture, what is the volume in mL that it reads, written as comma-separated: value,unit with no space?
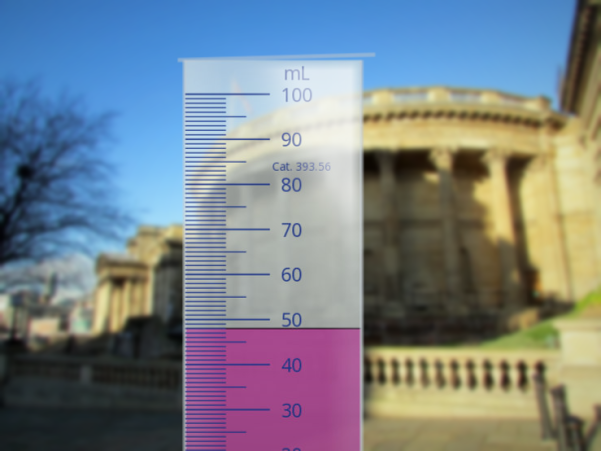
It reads 48,mL
